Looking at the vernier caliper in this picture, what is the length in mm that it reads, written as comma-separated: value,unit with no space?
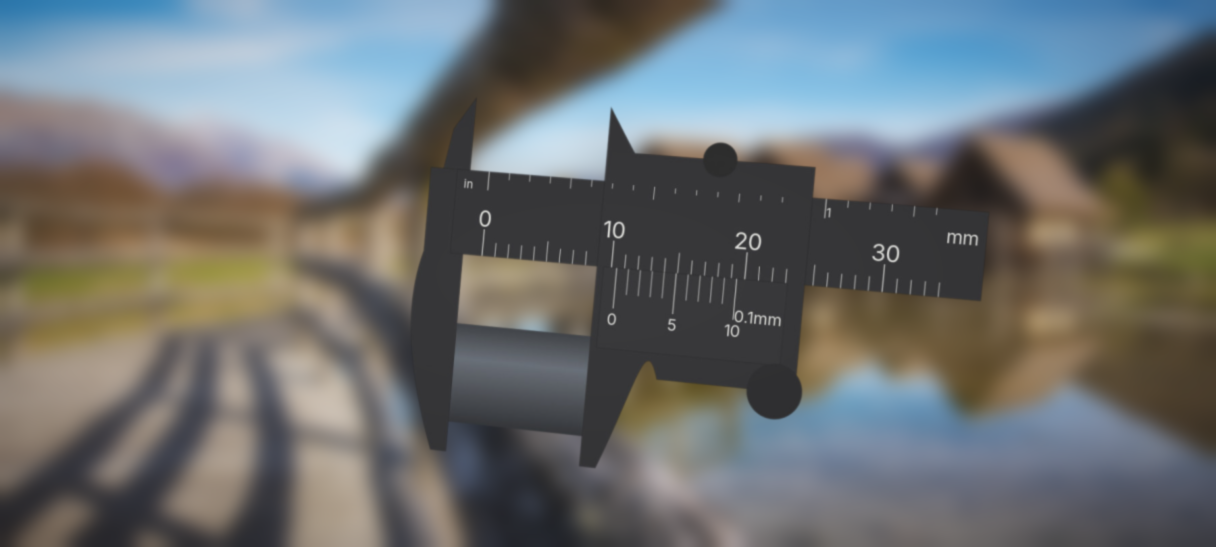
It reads 10.4,mm
